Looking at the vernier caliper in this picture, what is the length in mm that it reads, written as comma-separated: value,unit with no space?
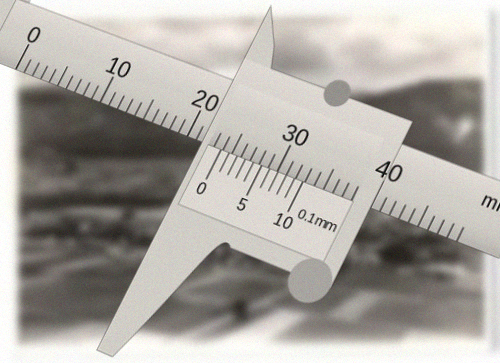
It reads 23.8,mm
